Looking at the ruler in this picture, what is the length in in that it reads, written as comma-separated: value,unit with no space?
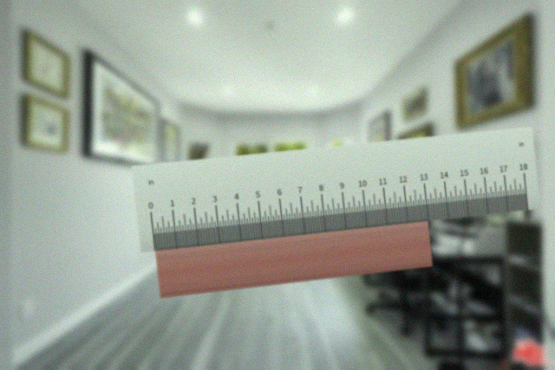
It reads 13,in
